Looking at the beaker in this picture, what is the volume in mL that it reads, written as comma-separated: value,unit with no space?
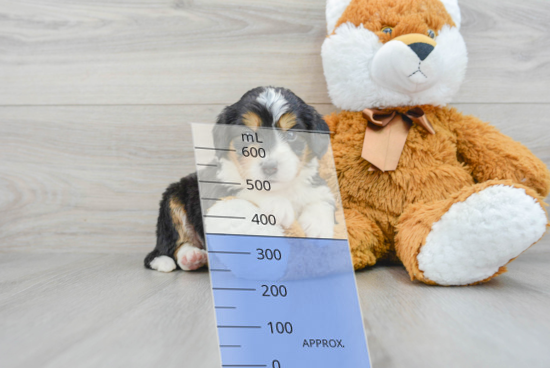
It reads 350,mL
